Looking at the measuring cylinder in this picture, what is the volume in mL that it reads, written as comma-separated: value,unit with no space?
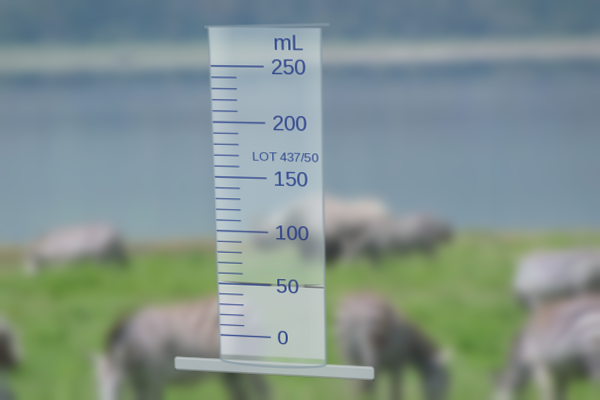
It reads 50,mL
